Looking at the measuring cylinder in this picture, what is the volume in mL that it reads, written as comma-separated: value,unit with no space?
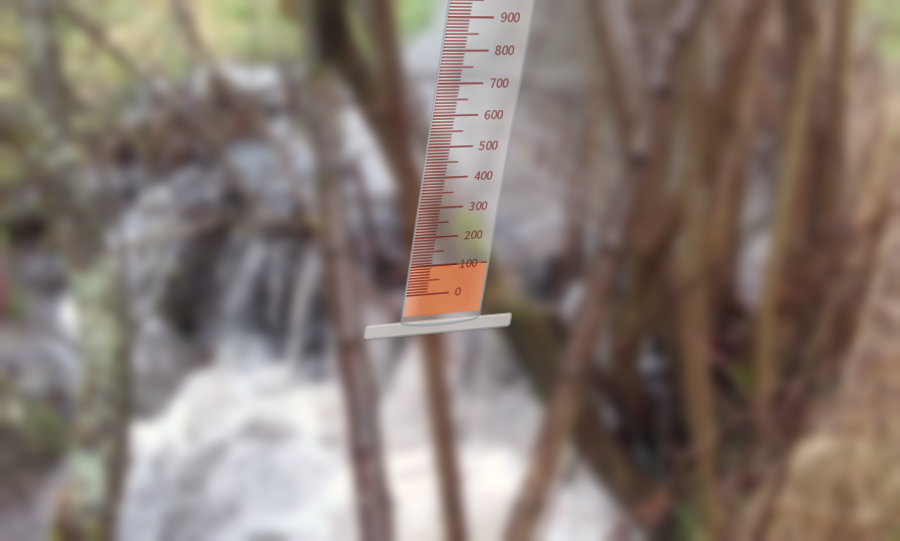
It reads 100,mL
